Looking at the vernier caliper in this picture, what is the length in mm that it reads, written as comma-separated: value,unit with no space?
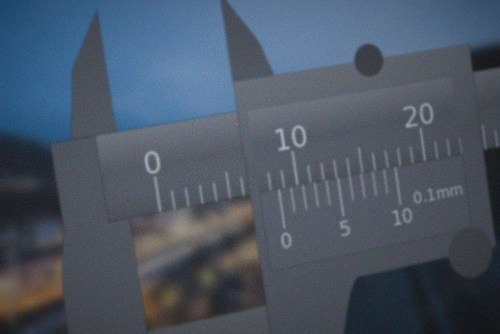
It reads 8.6,mm
